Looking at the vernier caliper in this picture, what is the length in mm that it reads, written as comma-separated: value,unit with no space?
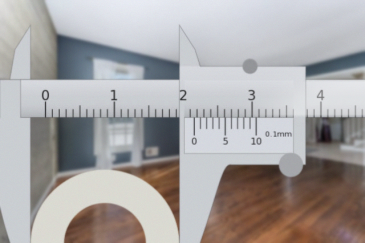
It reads 21.6,mm
